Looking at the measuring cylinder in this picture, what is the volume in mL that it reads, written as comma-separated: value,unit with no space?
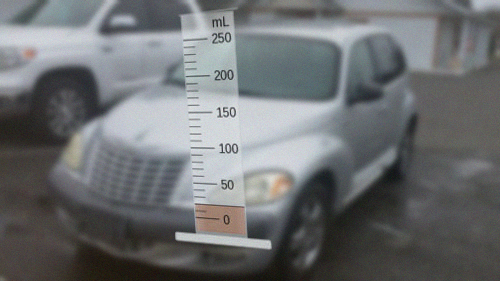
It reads 20,mL
